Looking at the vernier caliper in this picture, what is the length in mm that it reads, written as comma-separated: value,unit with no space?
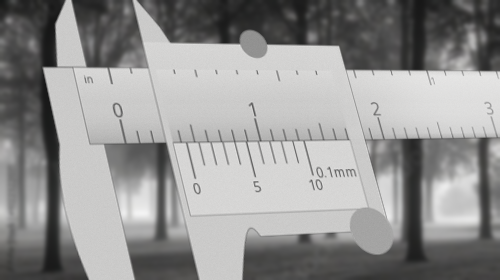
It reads 4.4,mm
